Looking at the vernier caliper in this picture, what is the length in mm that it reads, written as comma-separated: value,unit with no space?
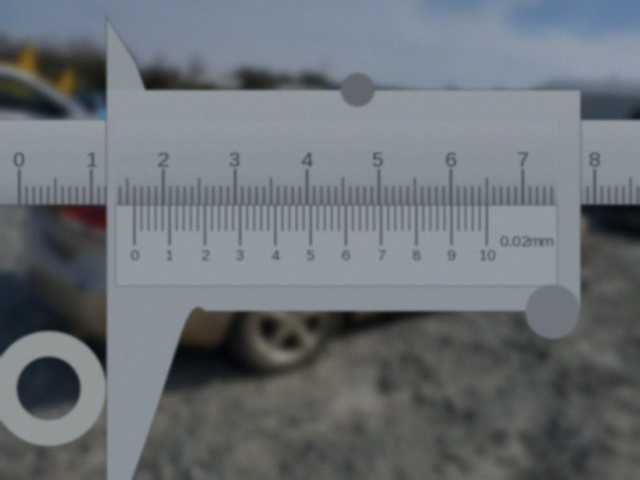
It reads 16.0,mm
